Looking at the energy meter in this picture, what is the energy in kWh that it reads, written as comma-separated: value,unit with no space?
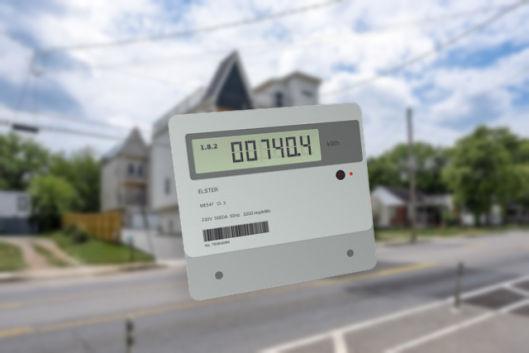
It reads 740.4,kWh
